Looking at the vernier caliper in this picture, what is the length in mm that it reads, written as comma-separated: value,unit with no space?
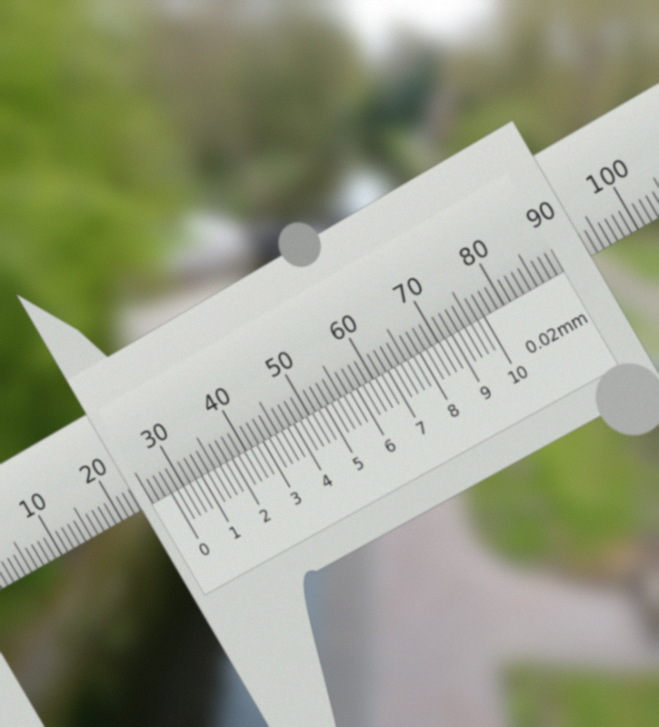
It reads 28.0,mm
